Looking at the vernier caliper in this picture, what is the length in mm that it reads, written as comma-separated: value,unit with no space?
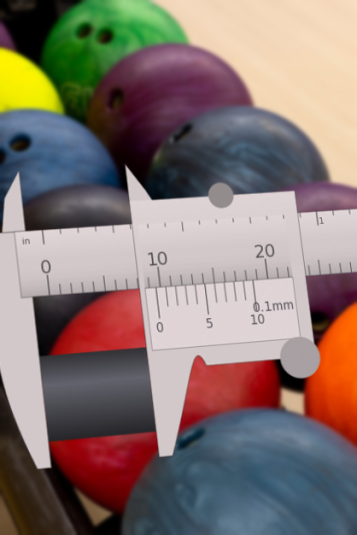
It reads 9.6,mm
